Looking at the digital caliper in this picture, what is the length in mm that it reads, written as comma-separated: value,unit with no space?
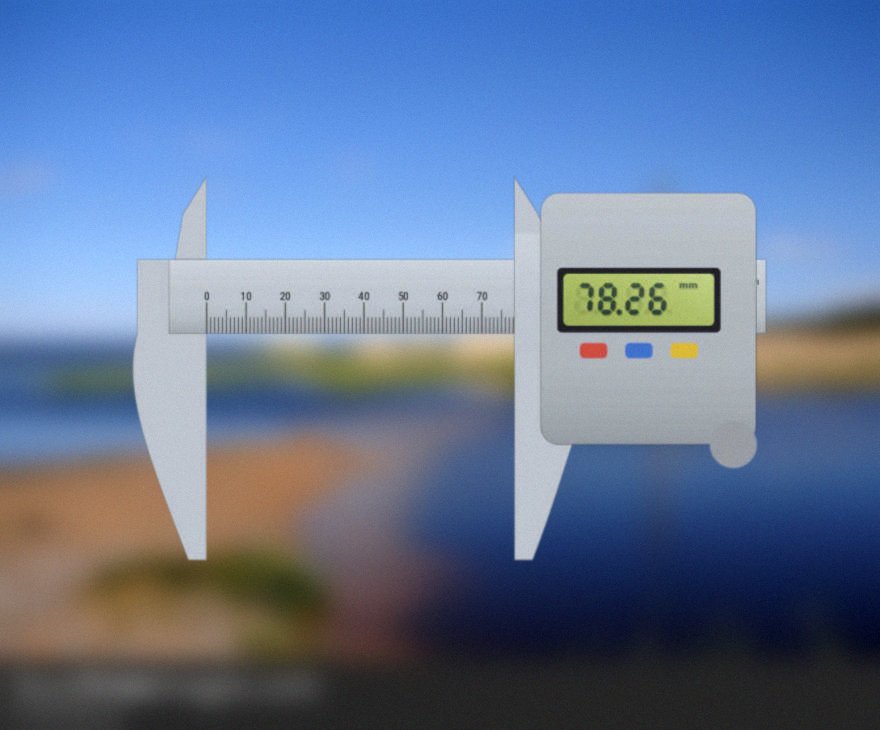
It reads 78.26,mm
